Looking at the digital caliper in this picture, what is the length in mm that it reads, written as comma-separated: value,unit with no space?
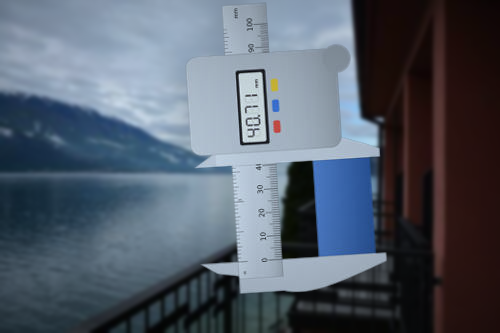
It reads 40.71,mm
